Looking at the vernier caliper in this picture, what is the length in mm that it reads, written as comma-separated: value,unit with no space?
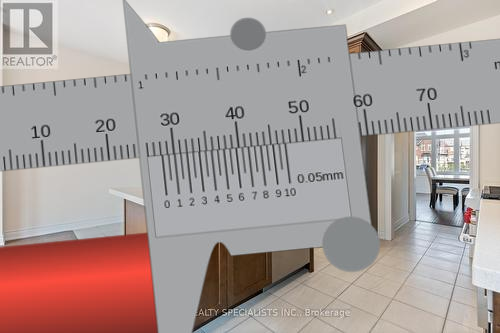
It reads 28.2,mm
